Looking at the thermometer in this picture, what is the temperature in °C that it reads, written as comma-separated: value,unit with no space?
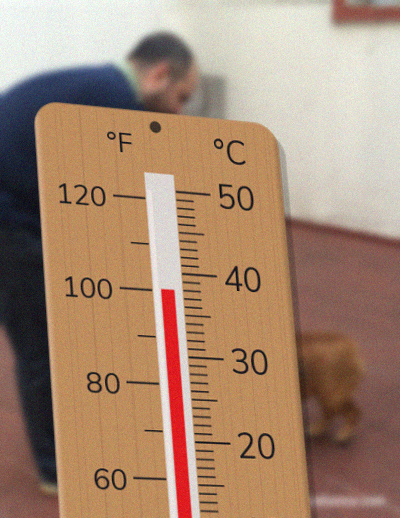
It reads 38,°C
